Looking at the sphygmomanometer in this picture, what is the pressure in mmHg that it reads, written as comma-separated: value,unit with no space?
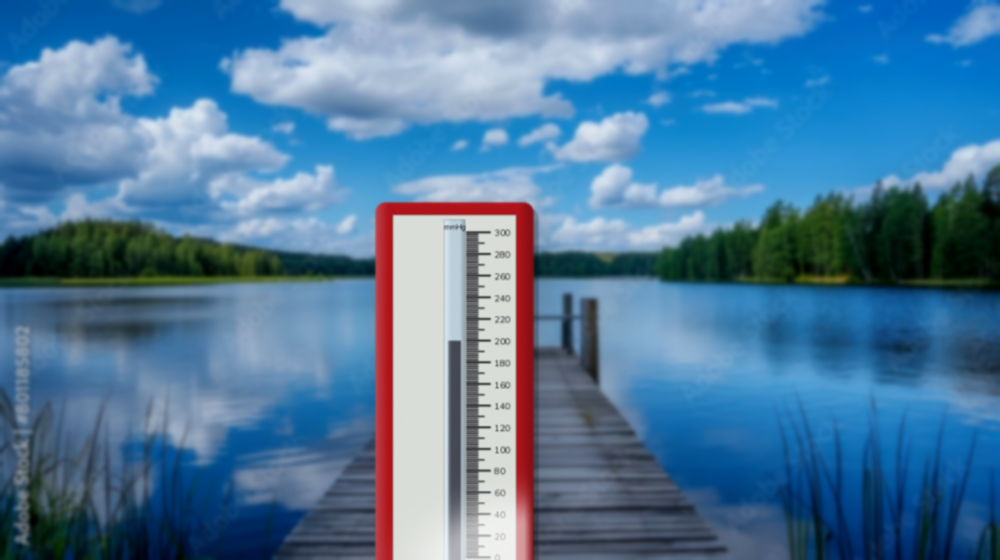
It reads 200,mmHg
